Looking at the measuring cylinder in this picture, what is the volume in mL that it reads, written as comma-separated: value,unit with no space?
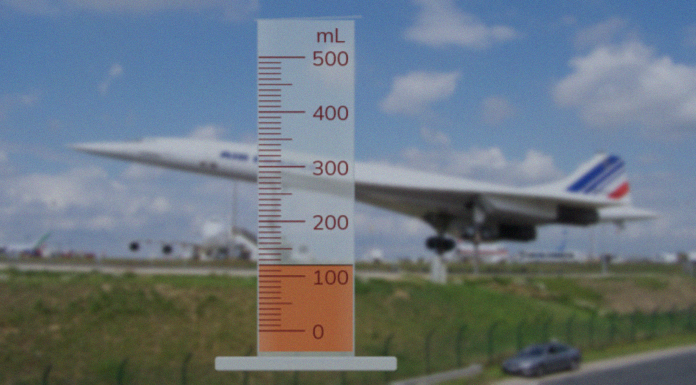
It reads 120,mL
